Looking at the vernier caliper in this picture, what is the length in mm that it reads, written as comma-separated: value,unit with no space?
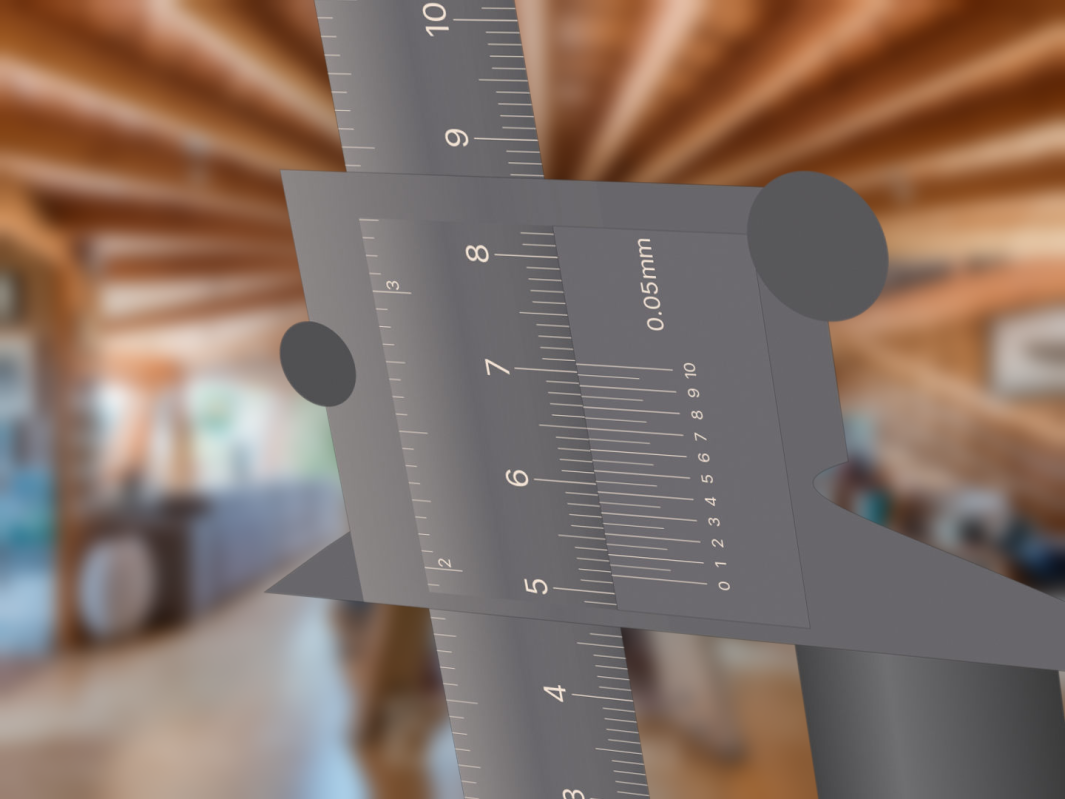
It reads 51.7,mm
